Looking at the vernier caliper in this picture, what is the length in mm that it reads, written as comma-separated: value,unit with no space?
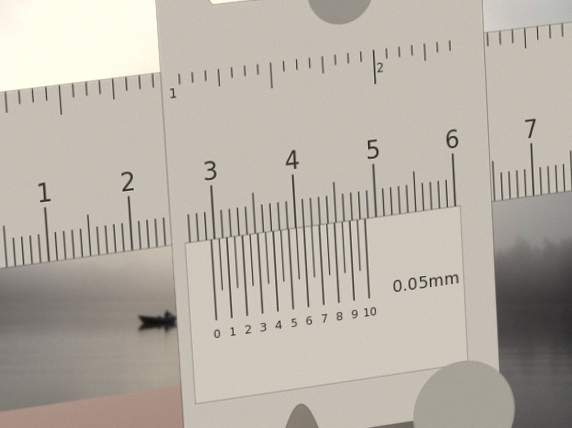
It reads 29.6,mm
